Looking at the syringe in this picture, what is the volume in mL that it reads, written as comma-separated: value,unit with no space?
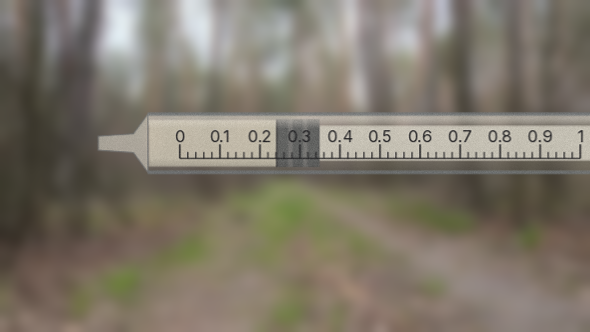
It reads 0.24,mL
